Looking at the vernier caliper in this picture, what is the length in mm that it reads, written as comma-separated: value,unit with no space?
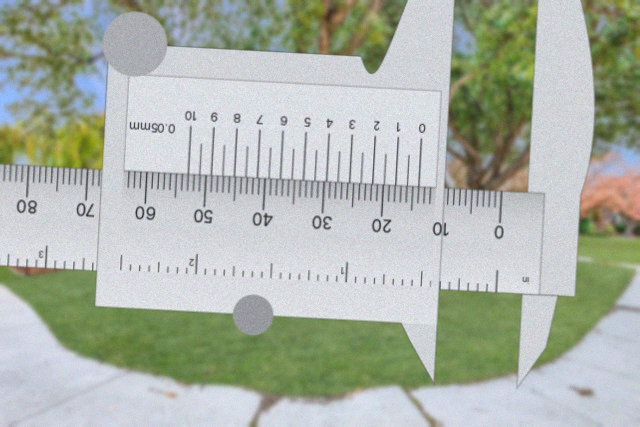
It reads 14.0,mm
